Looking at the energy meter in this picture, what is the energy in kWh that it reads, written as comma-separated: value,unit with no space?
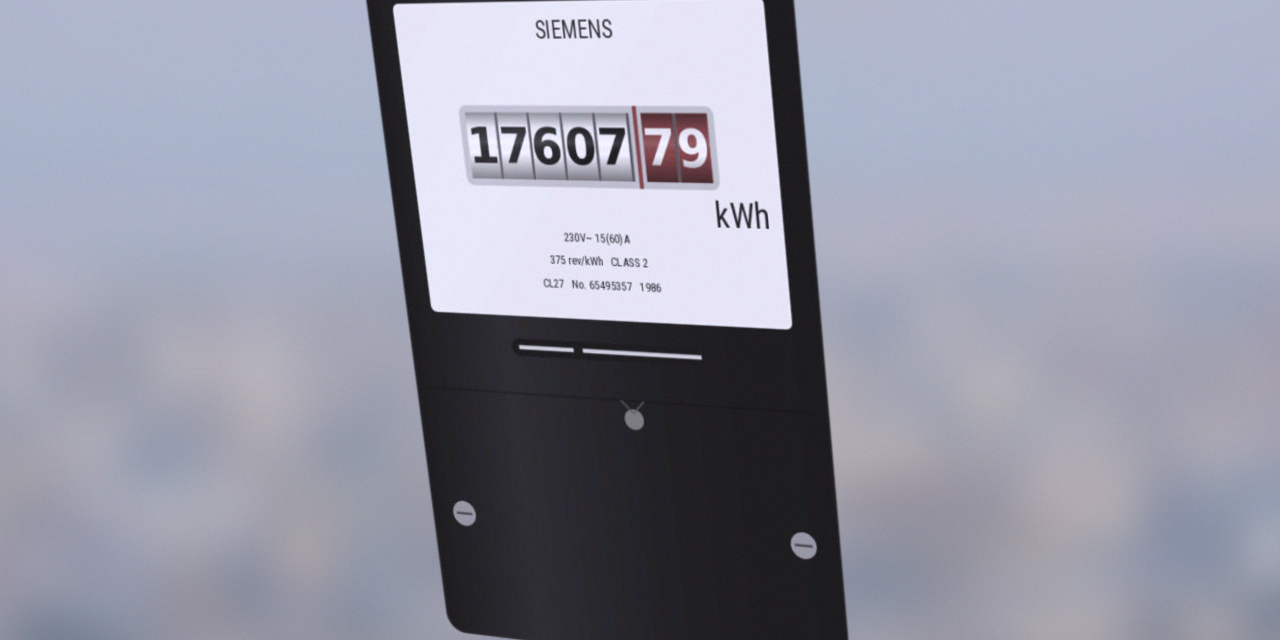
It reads 17607.79,kWh
